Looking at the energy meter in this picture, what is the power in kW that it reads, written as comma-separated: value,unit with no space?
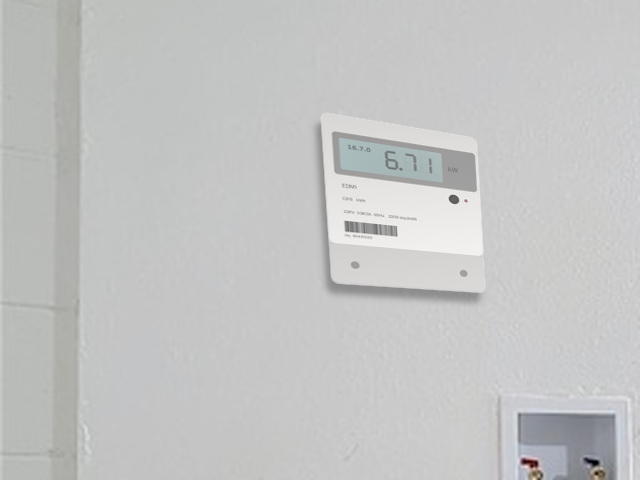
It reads 6.71,kW
